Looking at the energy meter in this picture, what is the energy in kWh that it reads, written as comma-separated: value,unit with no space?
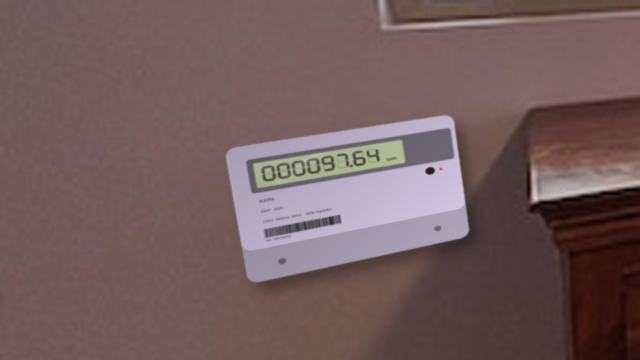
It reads 97.64,kWh
